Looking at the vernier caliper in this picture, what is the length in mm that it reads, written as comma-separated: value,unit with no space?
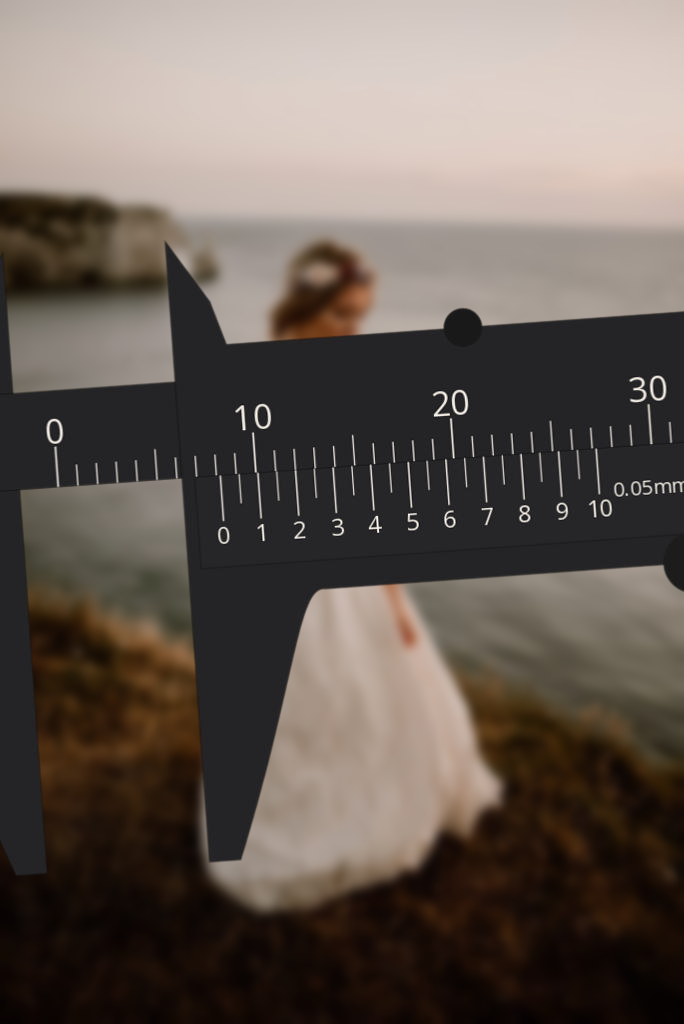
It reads 8.2,mm
